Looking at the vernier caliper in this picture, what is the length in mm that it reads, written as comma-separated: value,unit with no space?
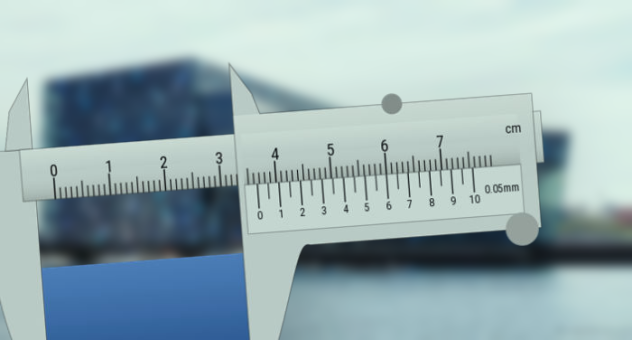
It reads 36.6,mm
